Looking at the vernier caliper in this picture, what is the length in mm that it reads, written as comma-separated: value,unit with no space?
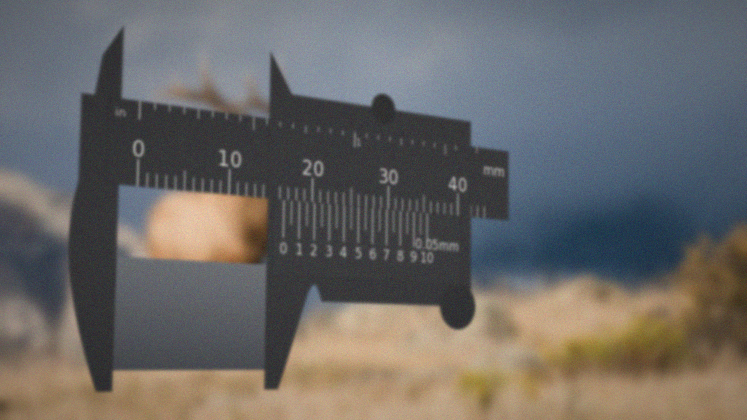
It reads 16.5,mm
